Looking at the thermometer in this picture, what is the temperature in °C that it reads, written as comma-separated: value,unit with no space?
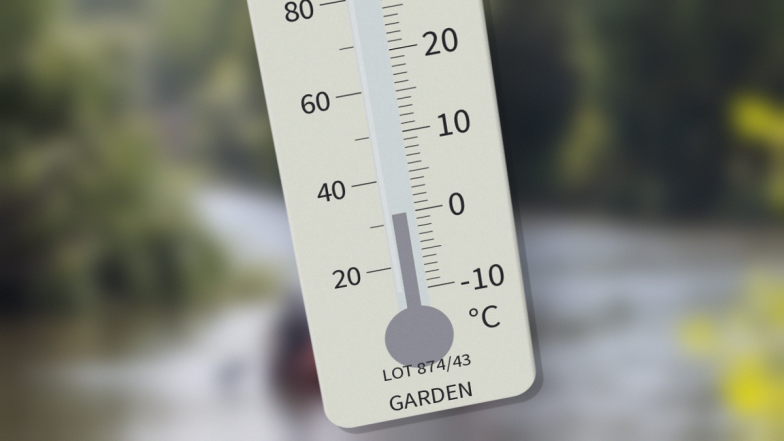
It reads 0,°C
